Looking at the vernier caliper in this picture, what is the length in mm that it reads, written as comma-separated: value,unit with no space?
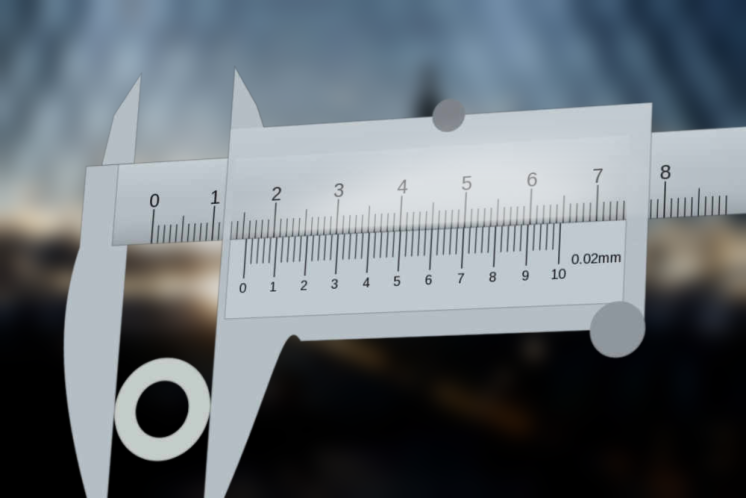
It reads 15.6,mm
